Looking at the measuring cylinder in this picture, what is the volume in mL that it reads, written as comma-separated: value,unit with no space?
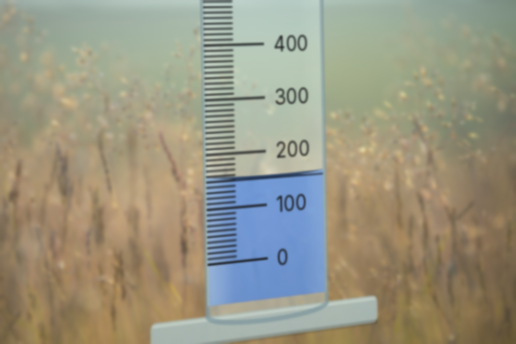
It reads 150,mL
